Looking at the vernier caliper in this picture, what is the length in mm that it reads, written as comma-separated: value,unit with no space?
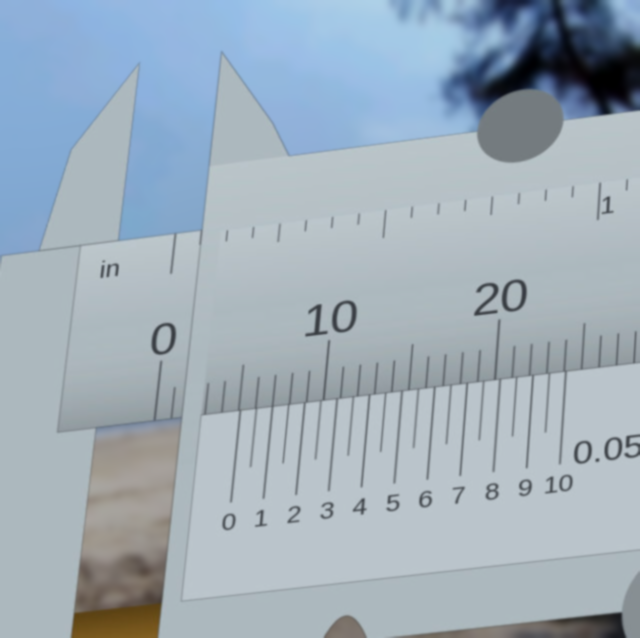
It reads 5.1,mm
